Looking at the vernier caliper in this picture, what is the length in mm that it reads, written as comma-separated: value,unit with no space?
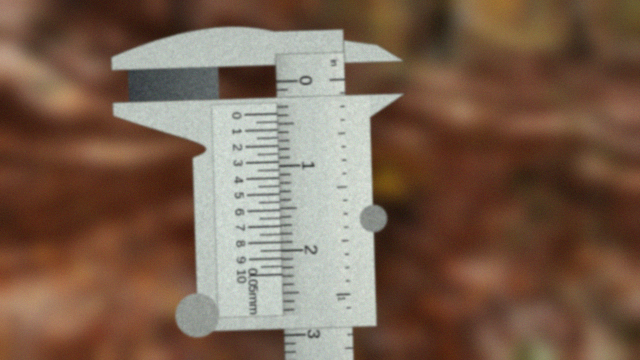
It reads 3.8,mm
